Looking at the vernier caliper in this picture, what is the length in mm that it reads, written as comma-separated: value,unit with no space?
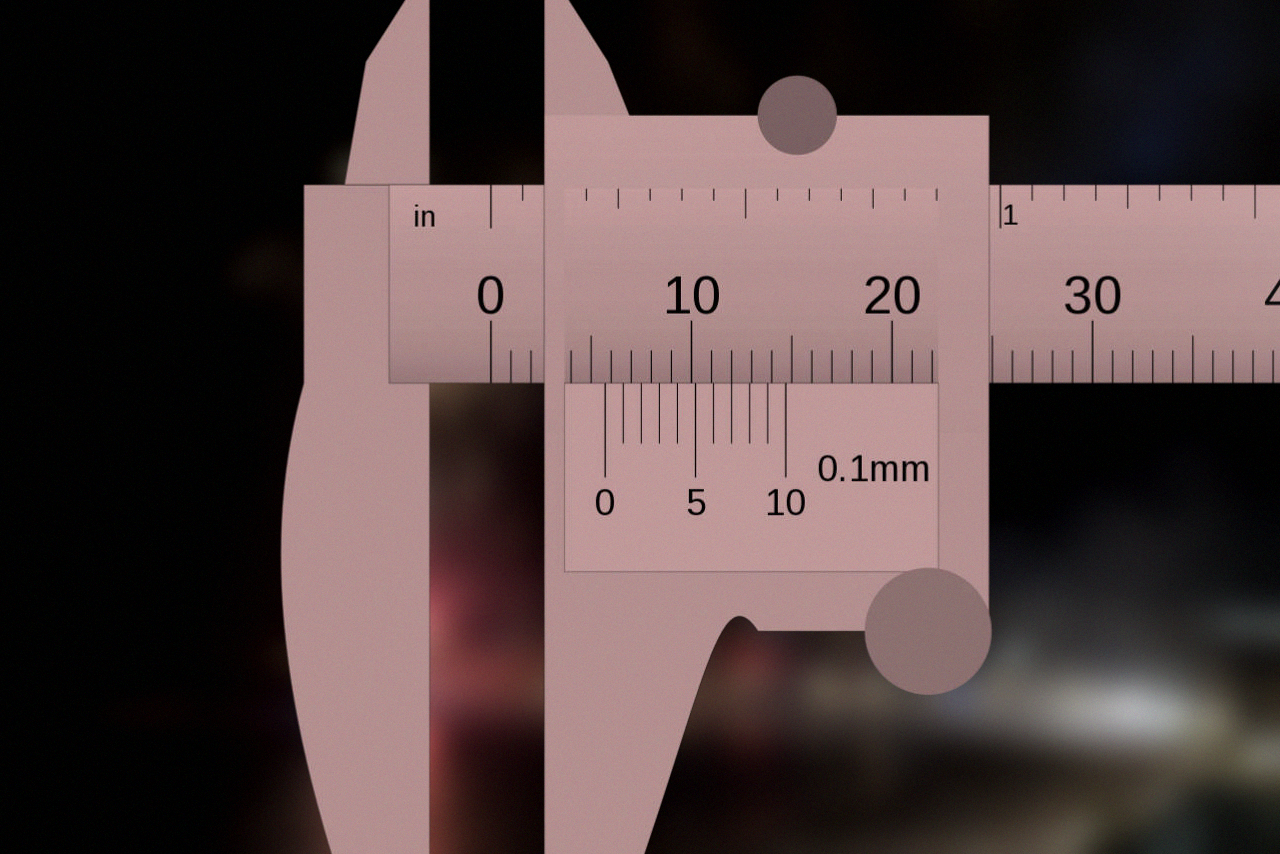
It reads 5.7,mm
